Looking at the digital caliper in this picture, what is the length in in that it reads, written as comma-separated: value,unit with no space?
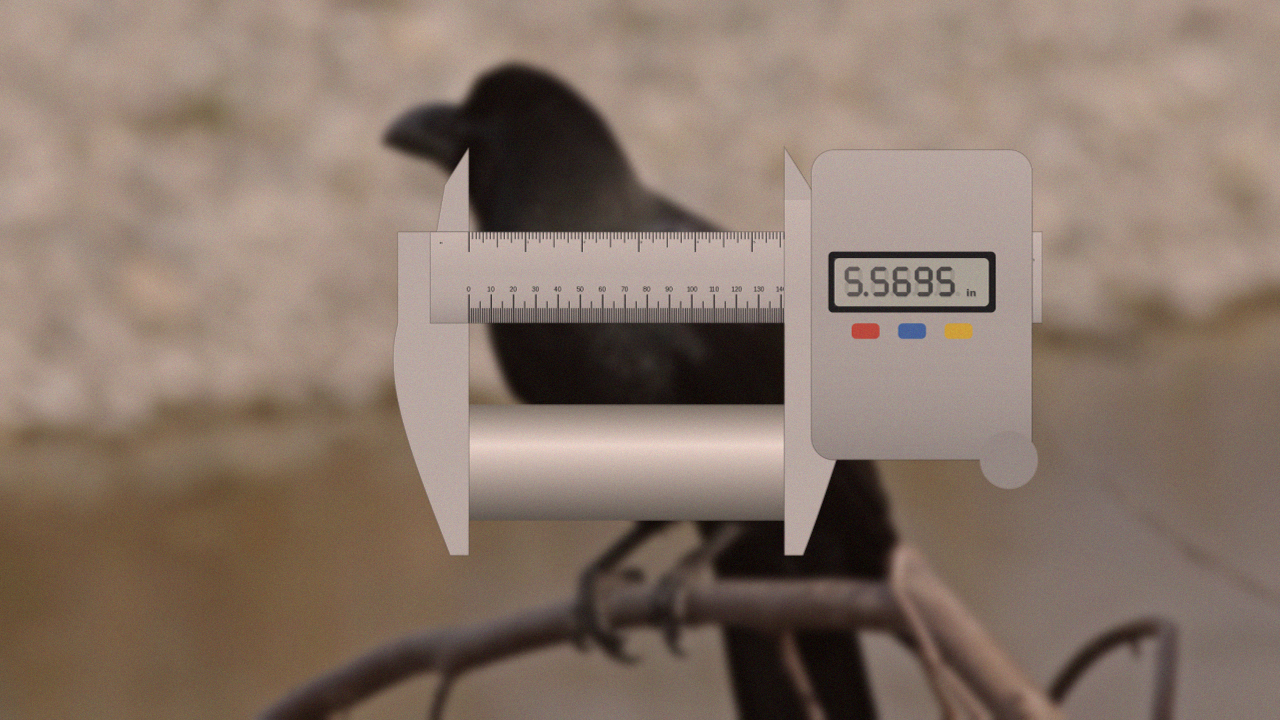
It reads 5.5695,in
